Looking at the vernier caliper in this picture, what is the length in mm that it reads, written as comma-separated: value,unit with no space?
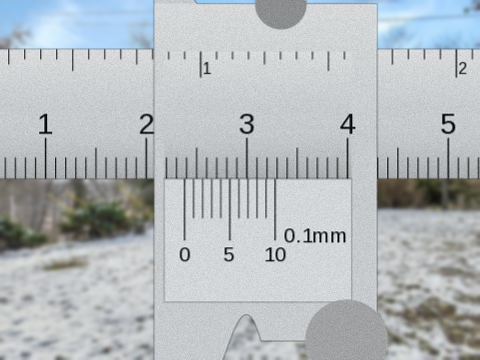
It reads 23.8,mm
